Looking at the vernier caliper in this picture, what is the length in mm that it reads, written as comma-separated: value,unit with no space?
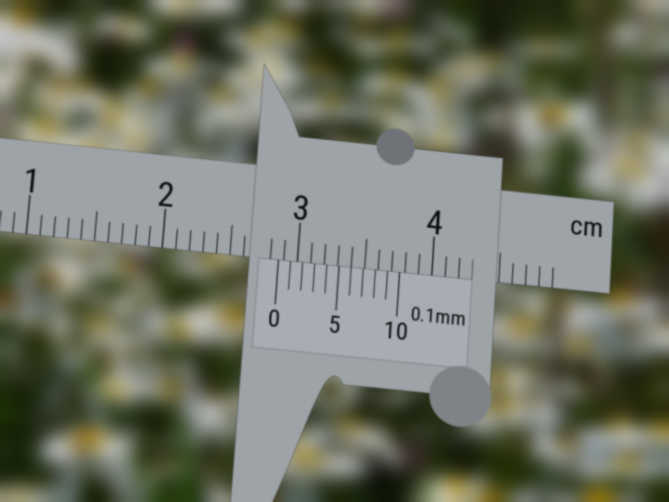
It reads 28.6,mm
